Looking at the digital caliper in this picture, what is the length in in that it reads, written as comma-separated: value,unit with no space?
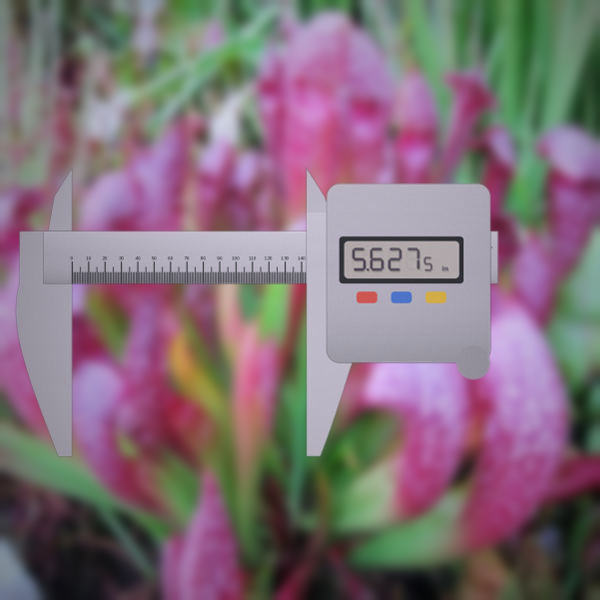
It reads 5.6275,in
